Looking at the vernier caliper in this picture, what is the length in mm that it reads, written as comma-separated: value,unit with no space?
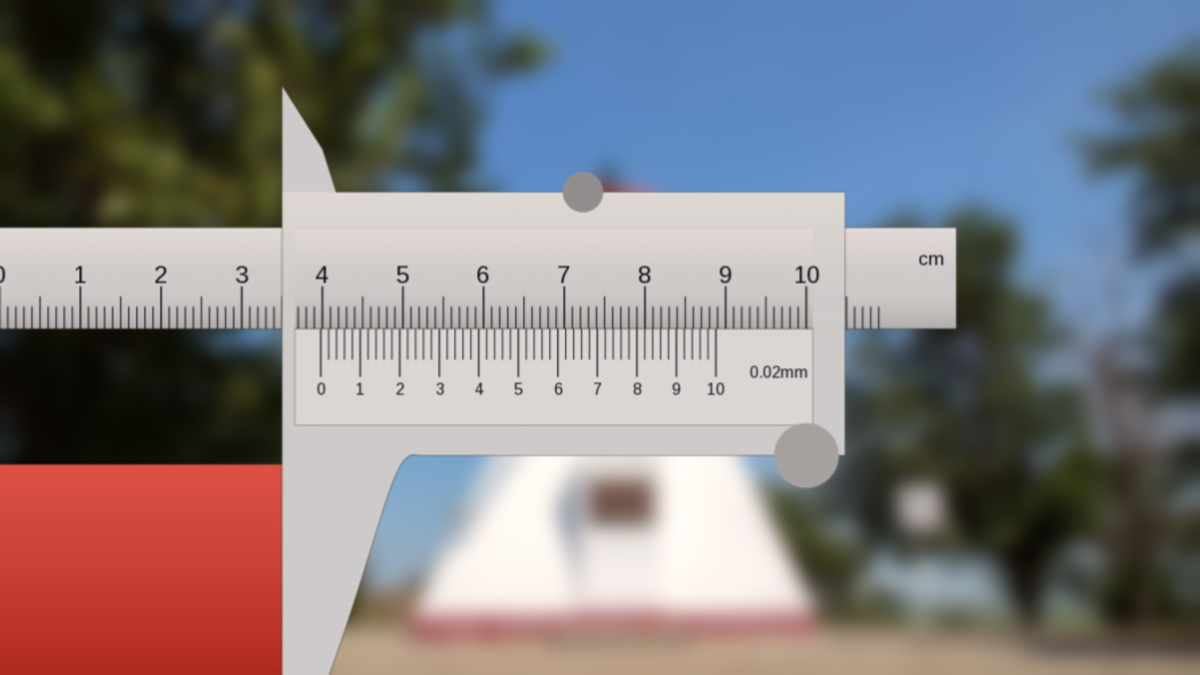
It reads 39.8,mm
